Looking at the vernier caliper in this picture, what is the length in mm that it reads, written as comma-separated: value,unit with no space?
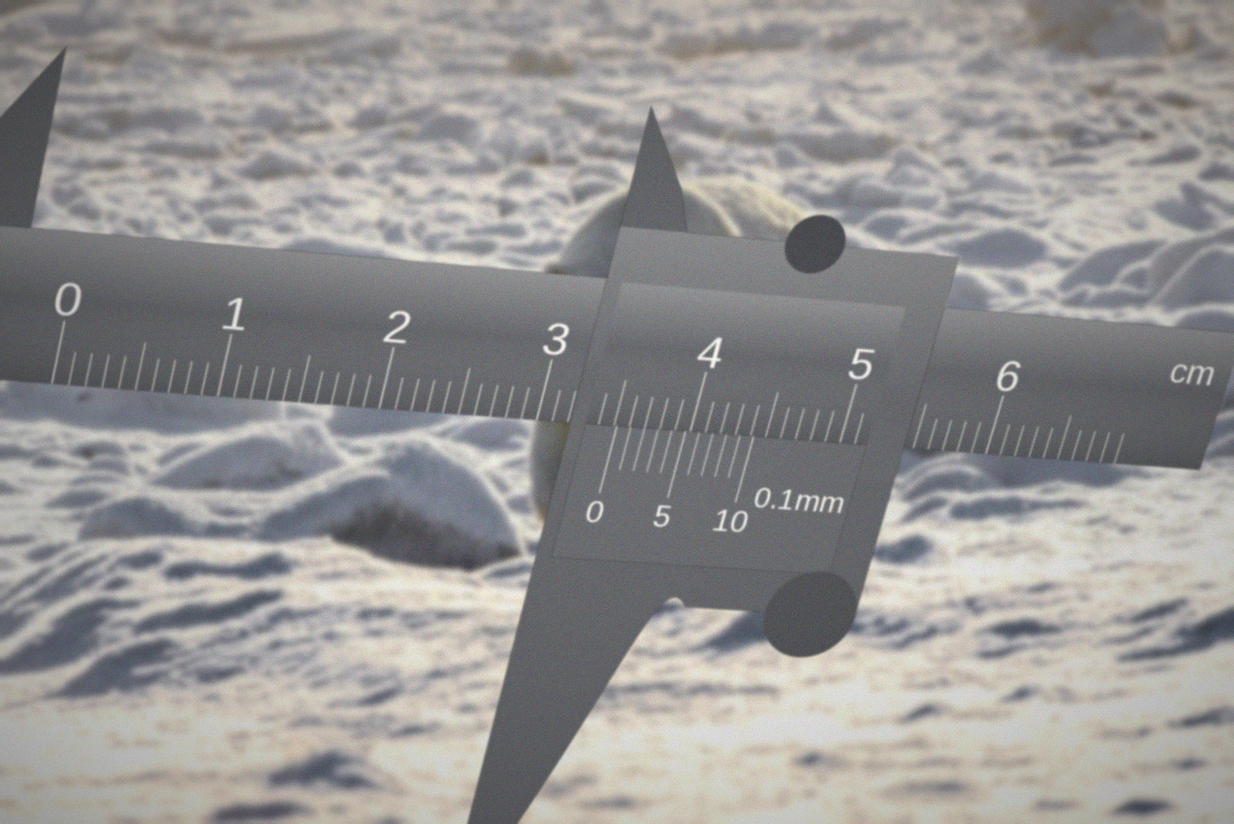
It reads 35.2,mm
